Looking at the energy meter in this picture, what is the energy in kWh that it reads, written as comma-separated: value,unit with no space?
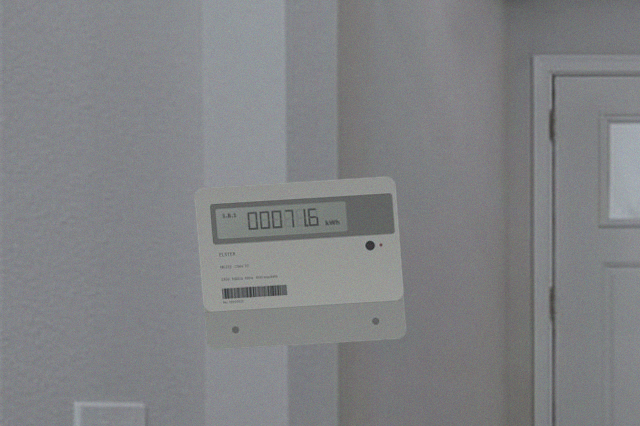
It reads 71.6,kWh
